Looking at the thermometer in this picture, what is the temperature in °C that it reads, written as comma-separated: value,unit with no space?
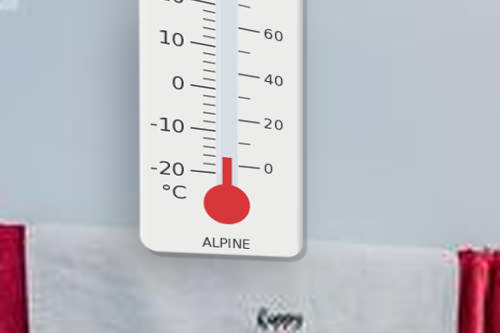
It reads -16,°C
